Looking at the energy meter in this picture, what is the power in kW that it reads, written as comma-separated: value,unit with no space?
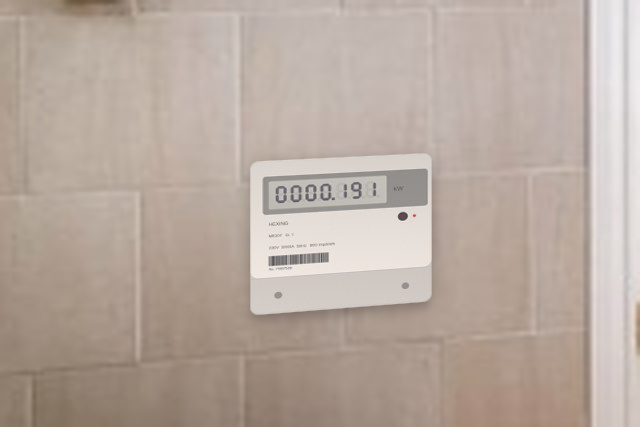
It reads 0.191,kW
